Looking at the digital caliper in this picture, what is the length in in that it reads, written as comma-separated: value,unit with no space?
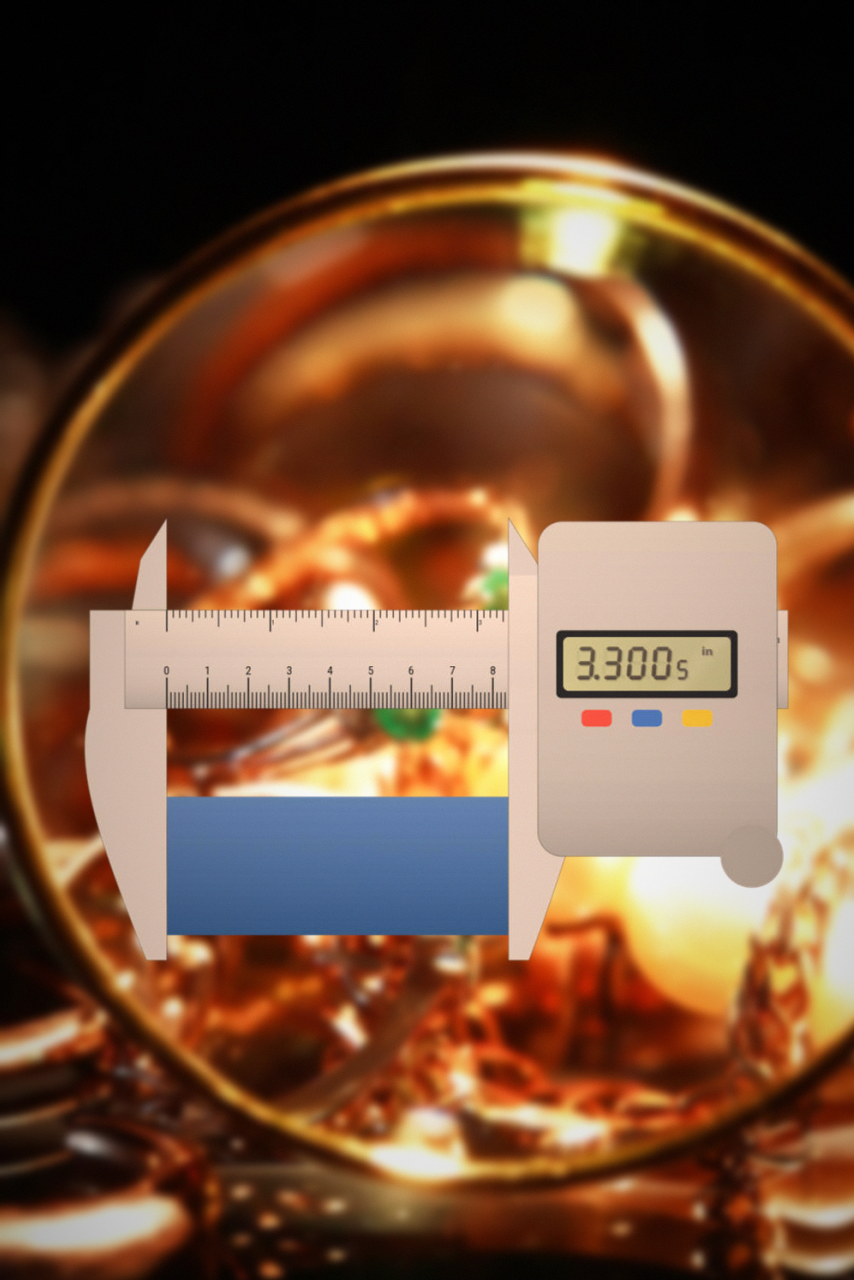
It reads 3.3005,in
